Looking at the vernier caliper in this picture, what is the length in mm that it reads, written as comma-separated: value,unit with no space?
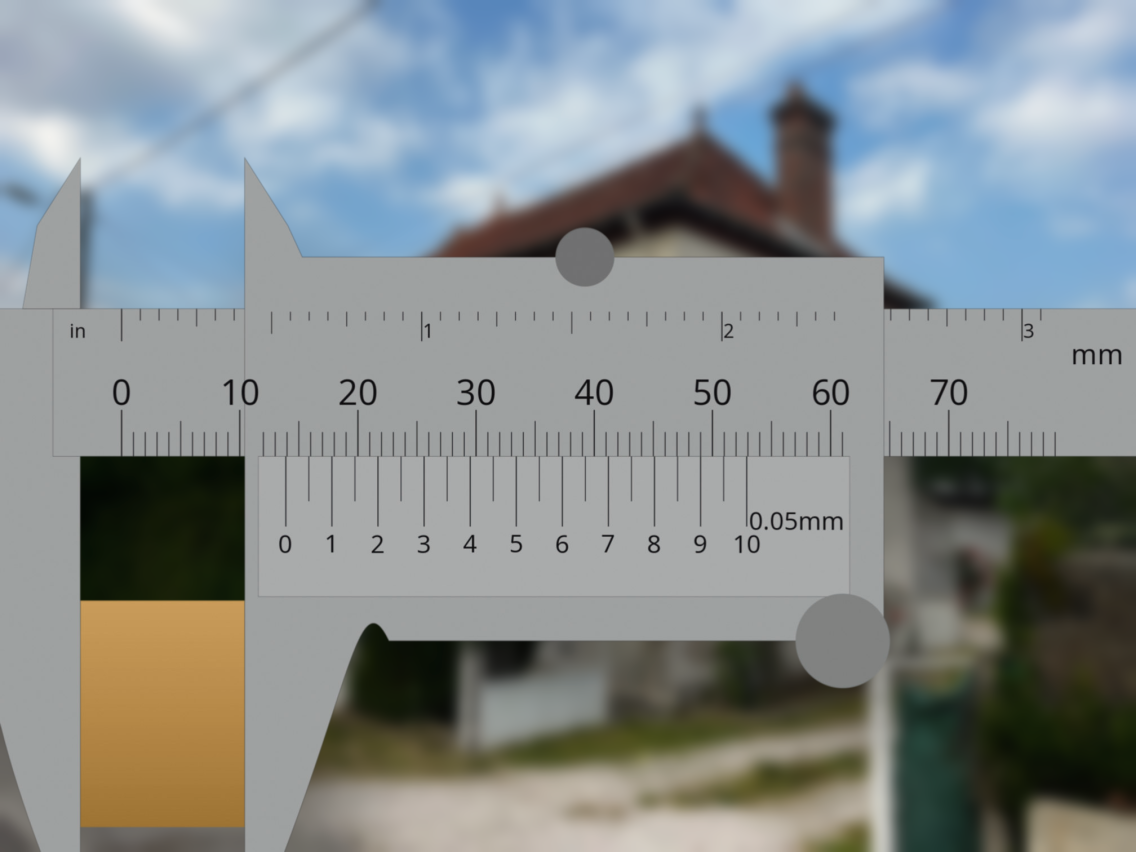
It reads 13.9,mm
